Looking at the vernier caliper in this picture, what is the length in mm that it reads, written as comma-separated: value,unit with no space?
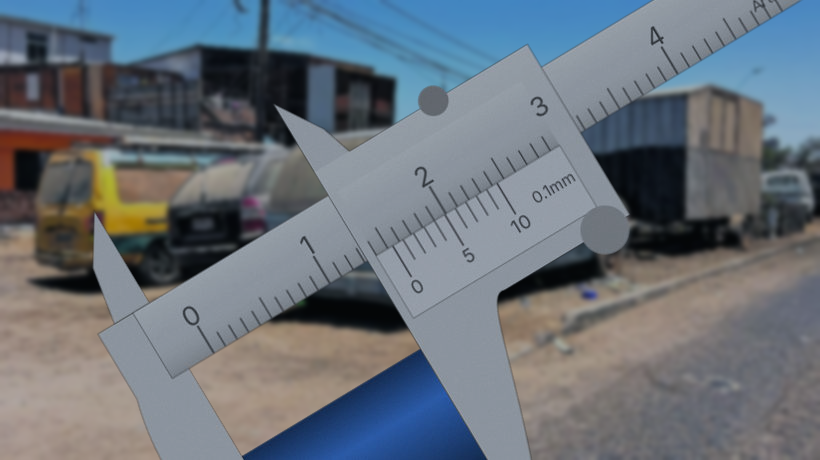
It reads 15.4,mm
